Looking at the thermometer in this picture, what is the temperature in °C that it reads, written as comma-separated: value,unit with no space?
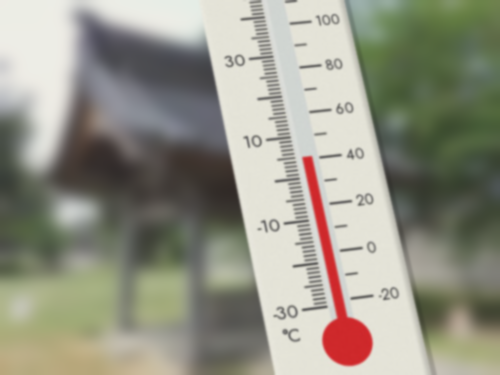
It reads 5,°C
